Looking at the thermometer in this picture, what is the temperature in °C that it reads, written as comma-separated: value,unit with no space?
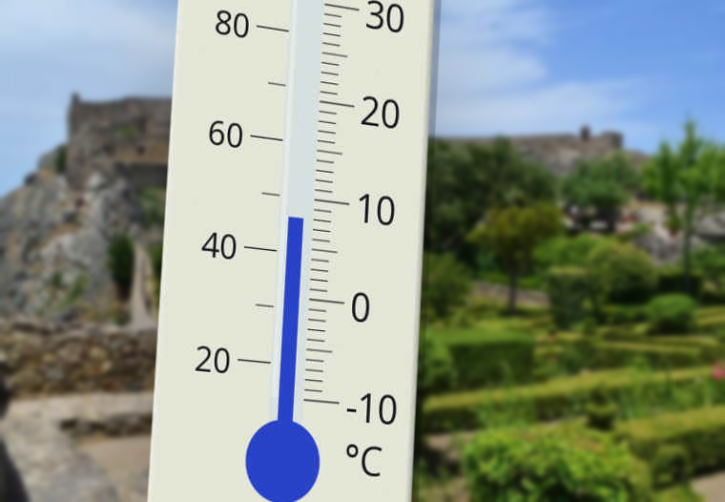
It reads 8,°C
